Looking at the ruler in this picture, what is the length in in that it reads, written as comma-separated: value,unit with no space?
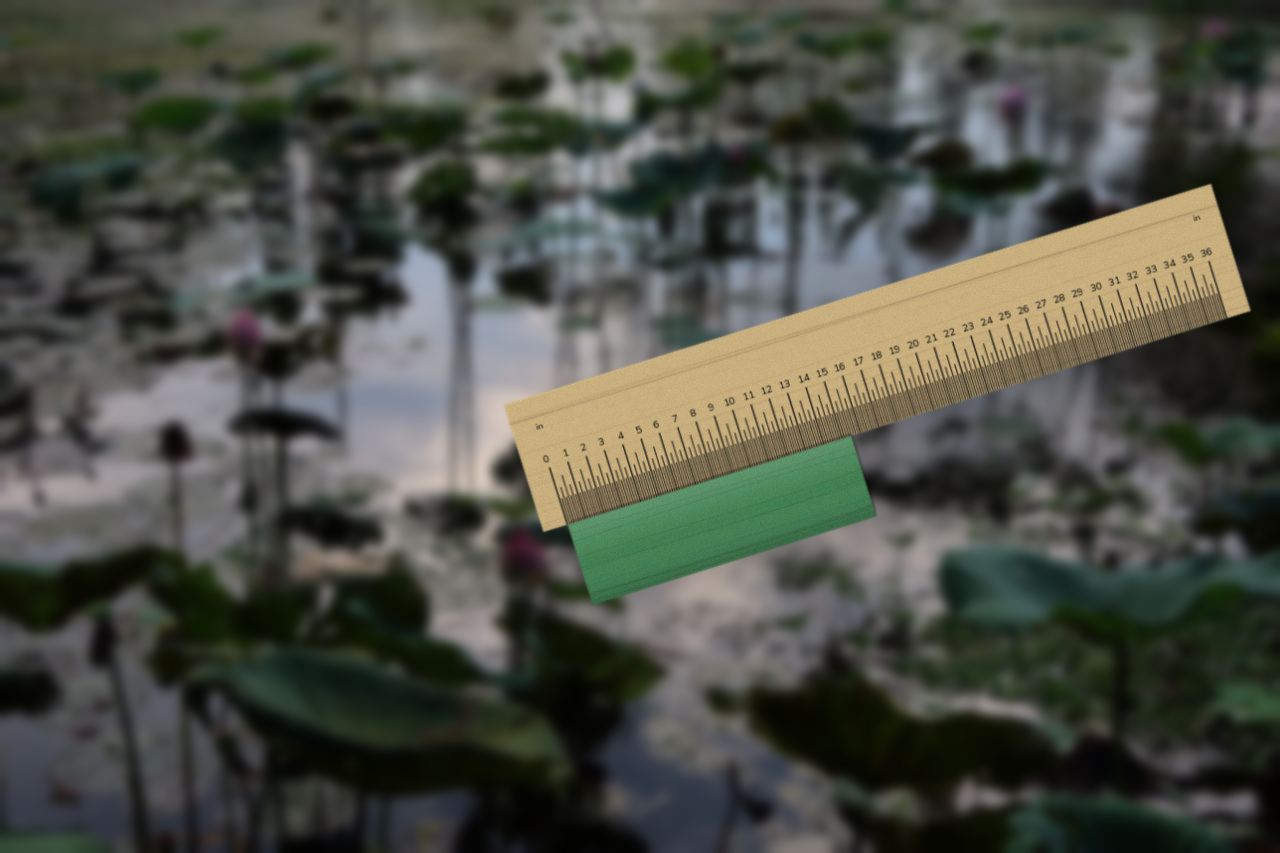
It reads 15.5,in
